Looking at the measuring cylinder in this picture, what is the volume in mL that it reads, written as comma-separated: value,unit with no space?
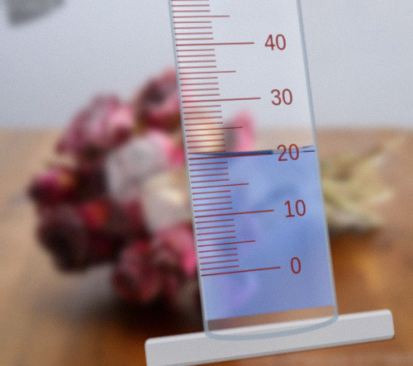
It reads 20,mL
